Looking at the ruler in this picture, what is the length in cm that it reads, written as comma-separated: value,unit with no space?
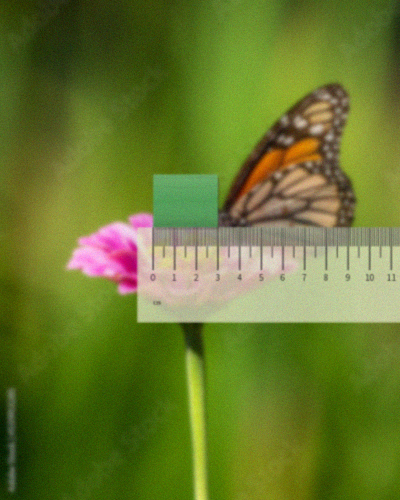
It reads 3,cm
